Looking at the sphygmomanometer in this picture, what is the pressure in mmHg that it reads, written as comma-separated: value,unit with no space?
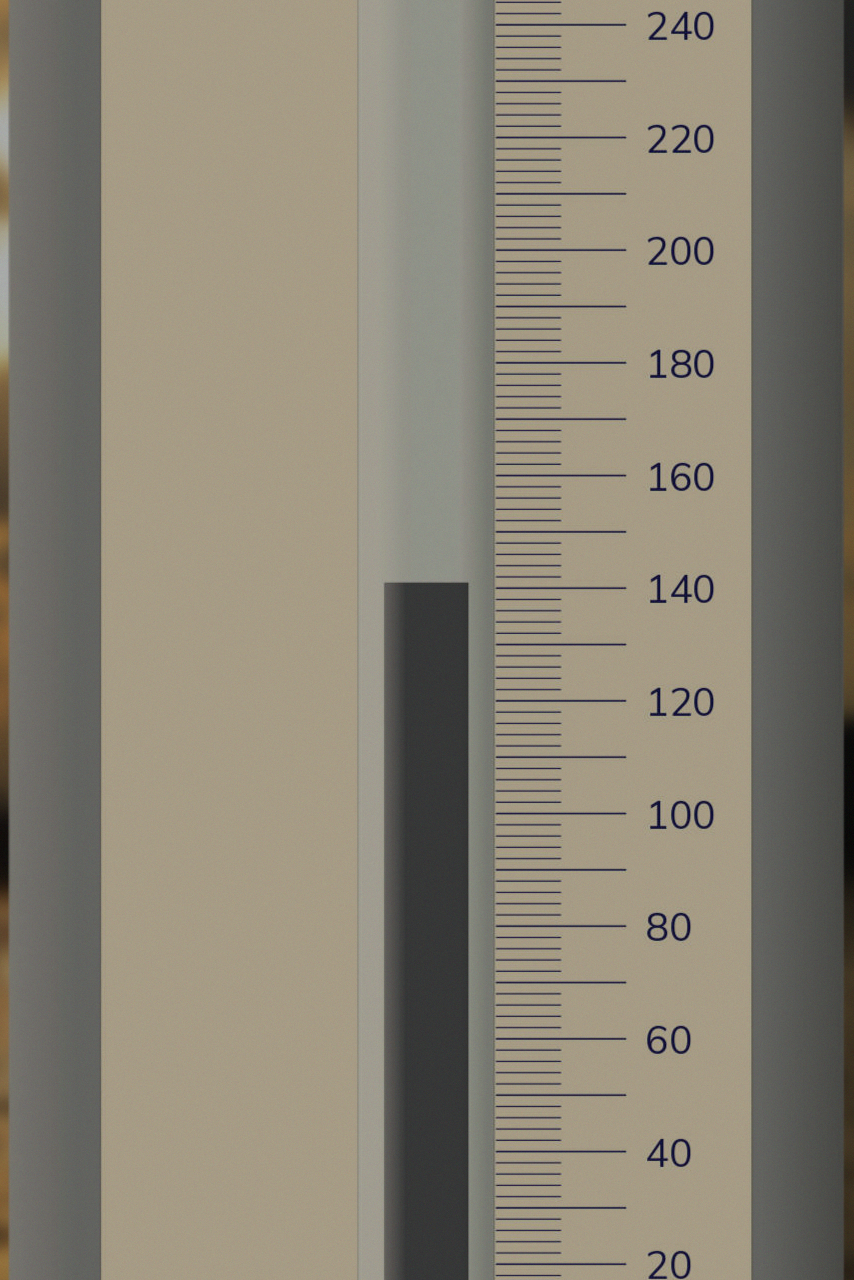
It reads 141,mmHg
